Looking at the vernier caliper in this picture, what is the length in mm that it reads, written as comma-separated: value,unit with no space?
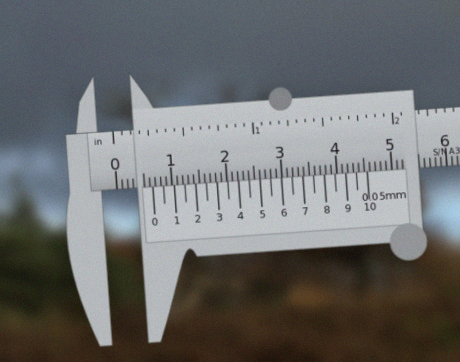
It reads 6.5,mm
